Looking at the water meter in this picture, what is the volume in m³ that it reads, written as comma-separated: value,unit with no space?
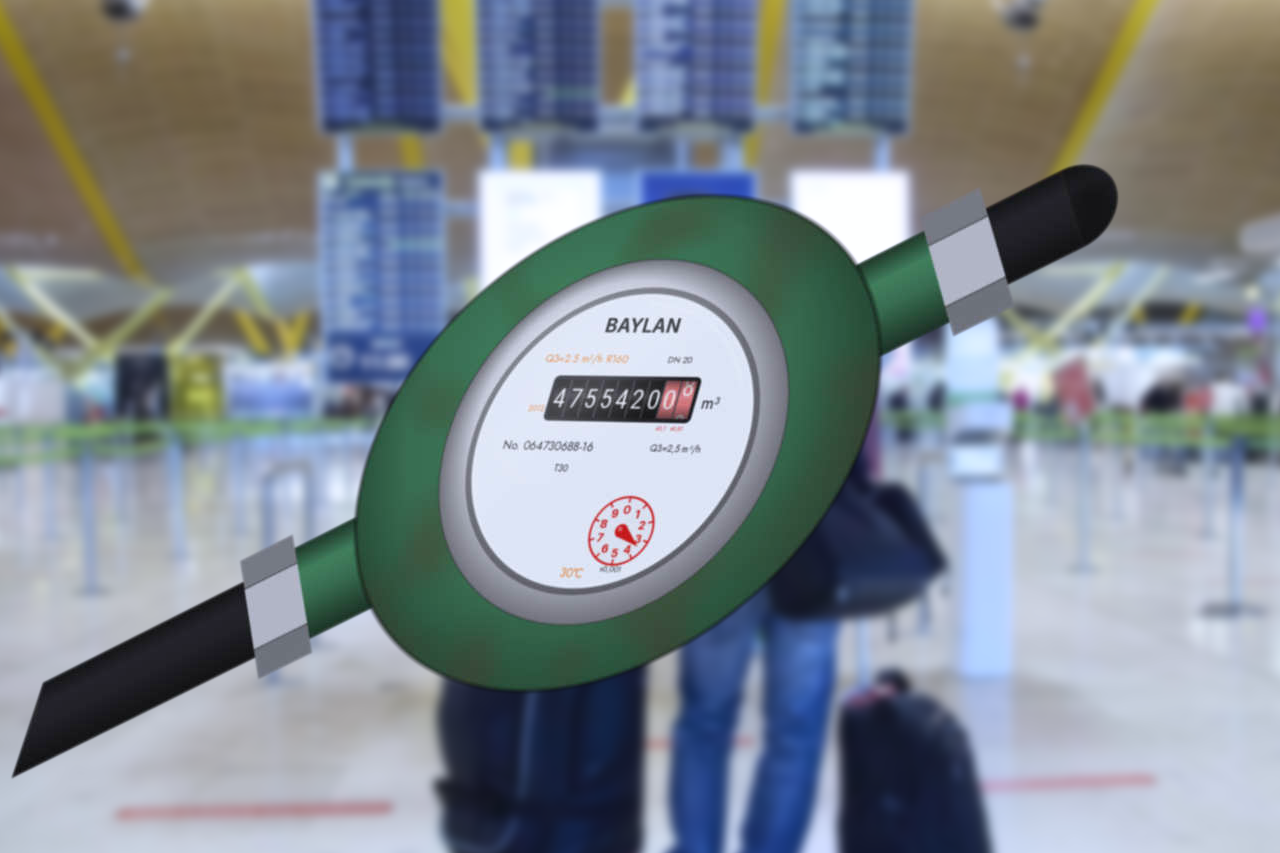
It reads 4755420.083,m³
